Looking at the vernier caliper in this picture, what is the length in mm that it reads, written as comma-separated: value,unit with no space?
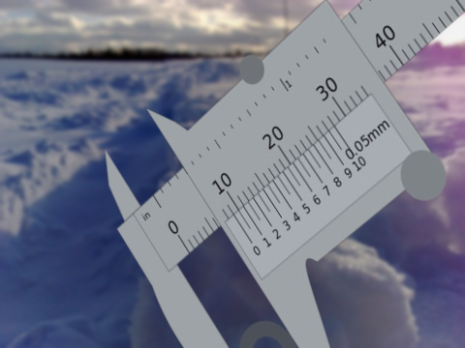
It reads 9.0,mm
